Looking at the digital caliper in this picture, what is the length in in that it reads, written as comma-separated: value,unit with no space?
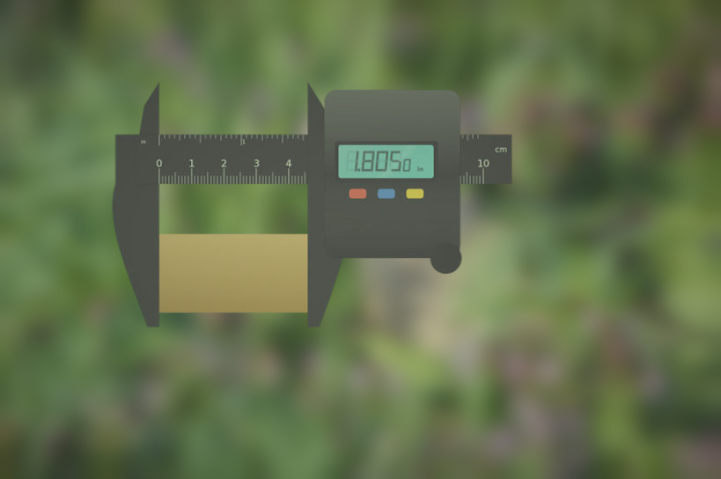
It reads 1.8050,in
